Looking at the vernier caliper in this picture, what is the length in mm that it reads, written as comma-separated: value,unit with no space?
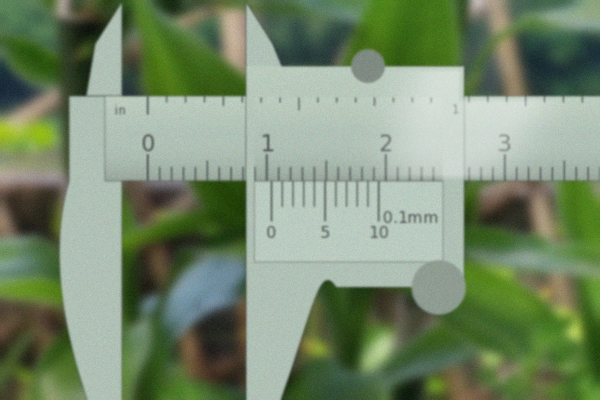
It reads 10.4,mm
